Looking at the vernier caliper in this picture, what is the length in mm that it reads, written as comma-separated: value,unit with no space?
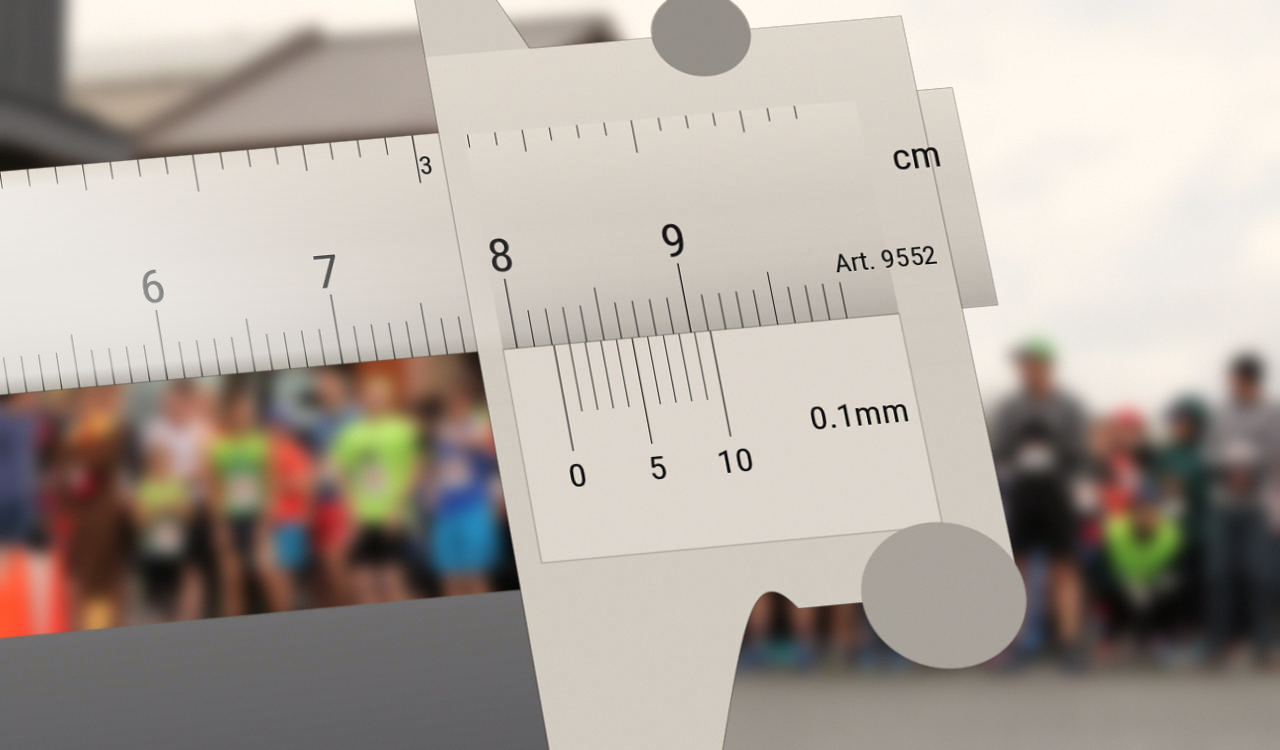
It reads 82.1,mm
